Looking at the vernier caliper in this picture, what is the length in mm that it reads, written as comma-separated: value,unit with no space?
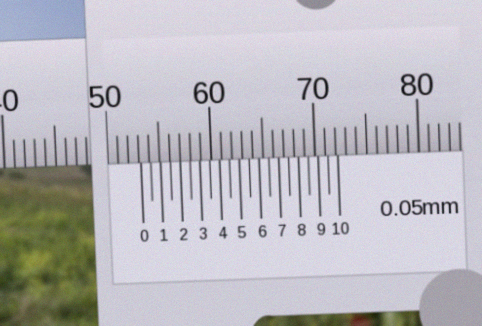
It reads 53.2,mm
